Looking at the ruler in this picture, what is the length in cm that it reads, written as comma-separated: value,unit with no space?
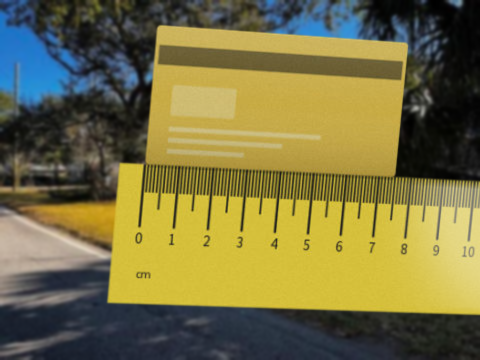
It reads 7.5,cm
